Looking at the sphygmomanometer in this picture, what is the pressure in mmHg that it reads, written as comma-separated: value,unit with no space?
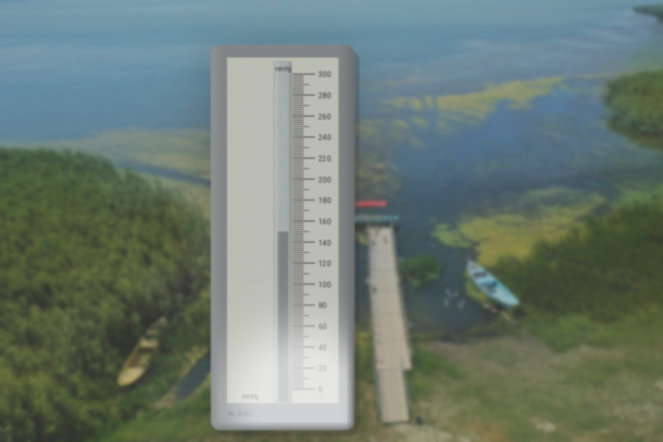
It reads 150,mmHg
